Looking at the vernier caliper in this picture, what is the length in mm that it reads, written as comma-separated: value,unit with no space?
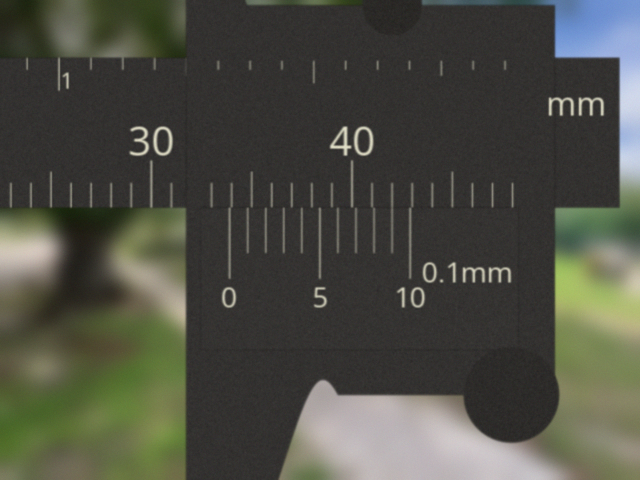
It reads 33.9,mm
